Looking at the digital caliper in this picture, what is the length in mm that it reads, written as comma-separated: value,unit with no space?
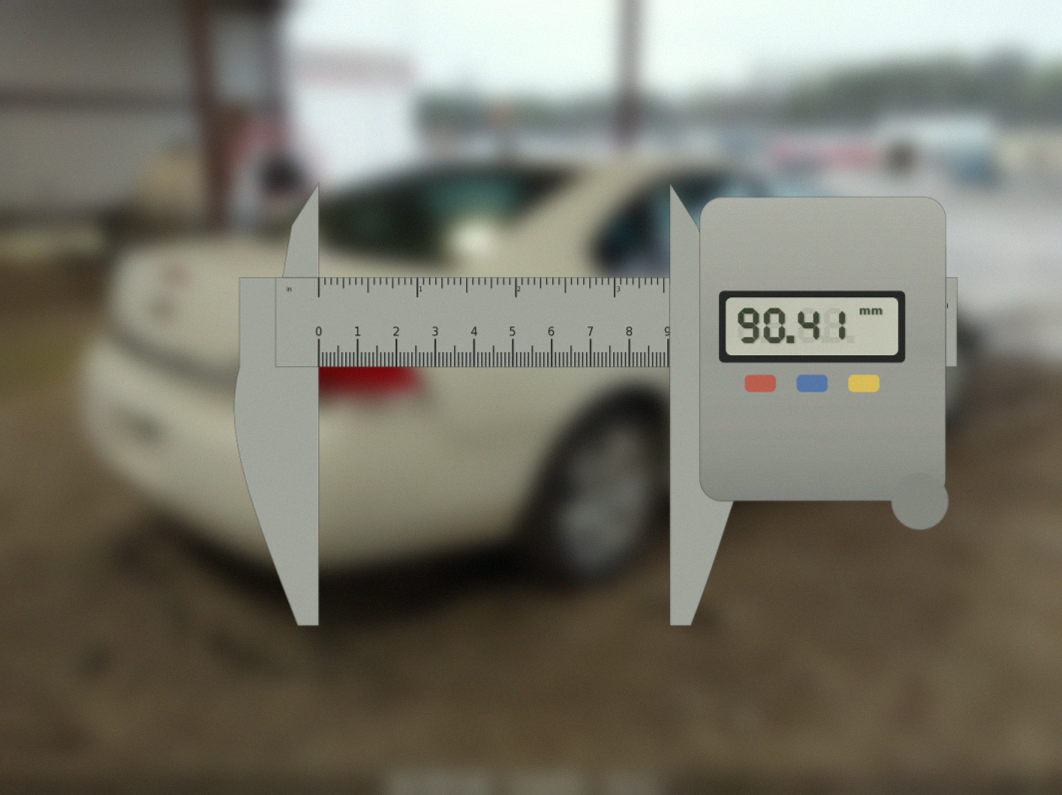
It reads 90.41,mm
